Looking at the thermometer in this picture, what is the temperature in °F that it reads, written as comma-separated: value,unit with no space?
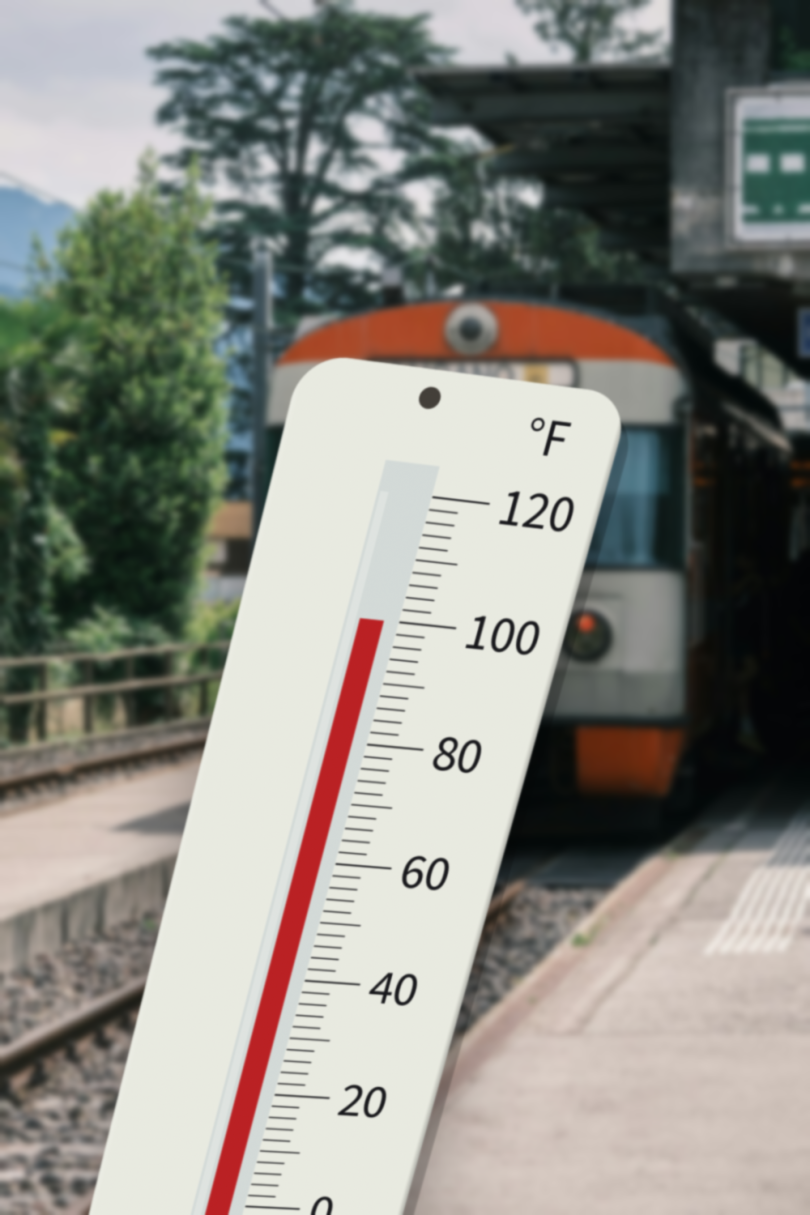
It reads 100,°F
